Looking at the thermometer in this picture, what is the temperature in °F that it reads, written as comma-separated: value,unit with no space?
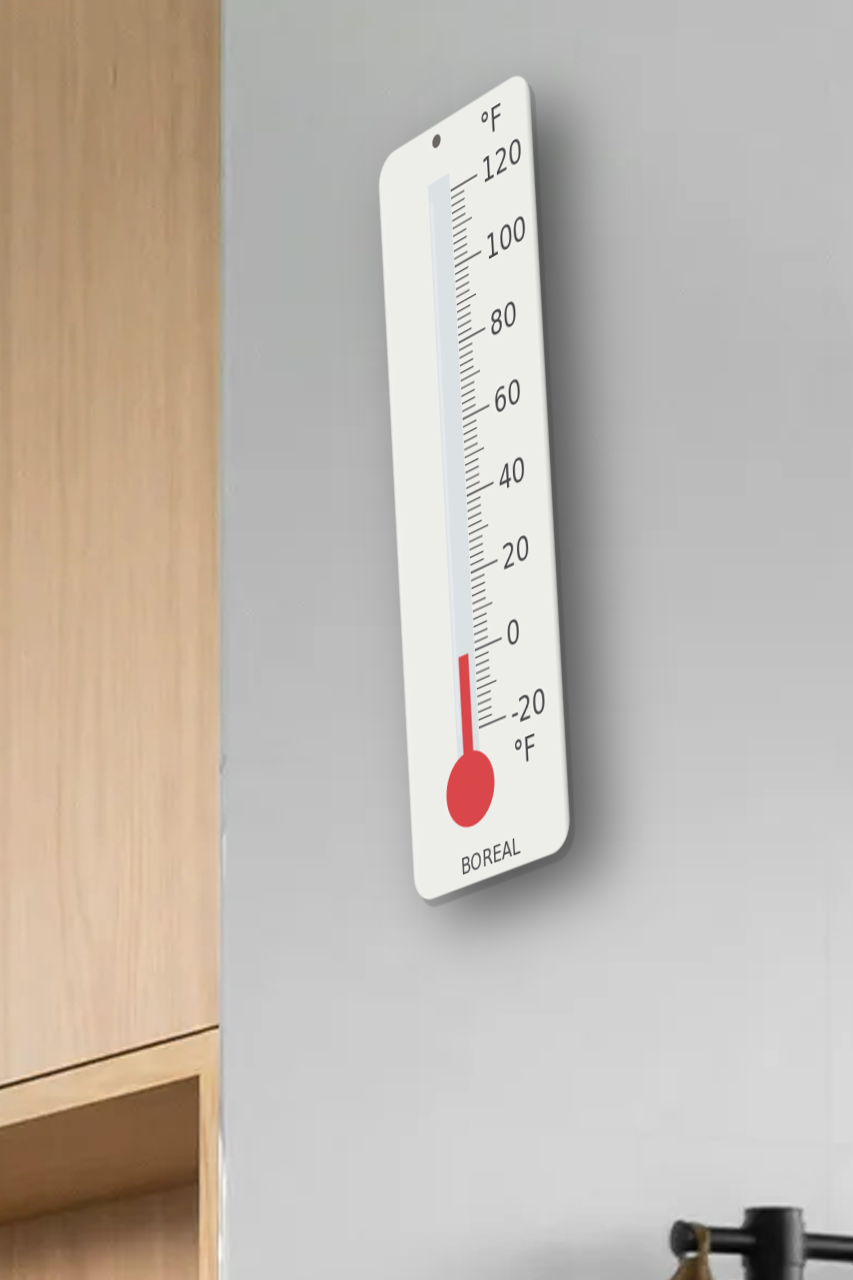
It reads 0,°F
